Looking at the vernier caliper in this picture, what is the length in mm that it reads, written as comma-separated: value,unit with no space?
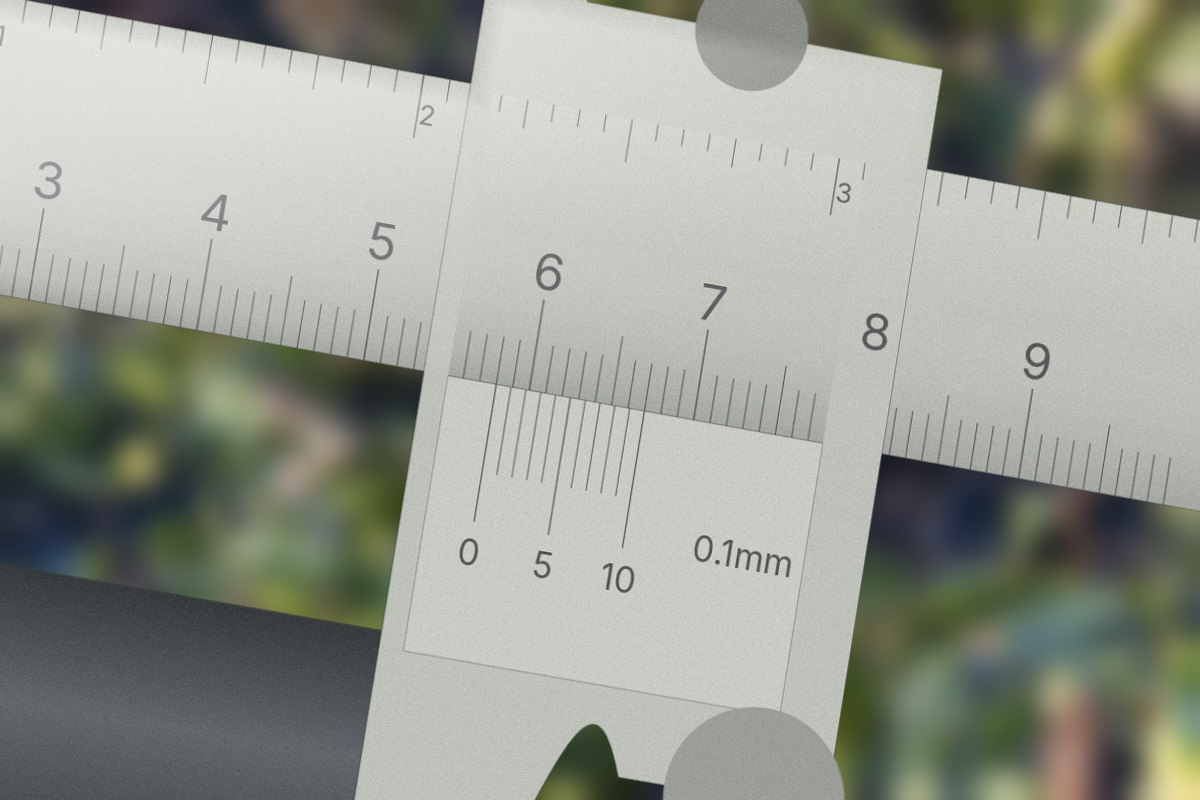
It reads 58.0,mm
